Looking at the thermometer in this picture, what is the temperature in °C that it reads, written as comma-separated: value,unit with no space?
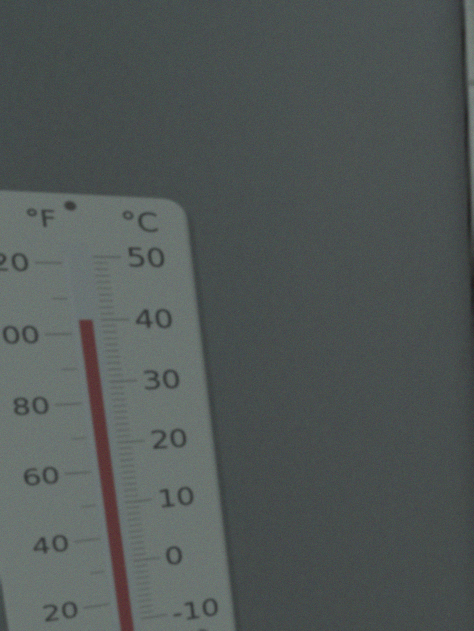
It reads 40,°C
